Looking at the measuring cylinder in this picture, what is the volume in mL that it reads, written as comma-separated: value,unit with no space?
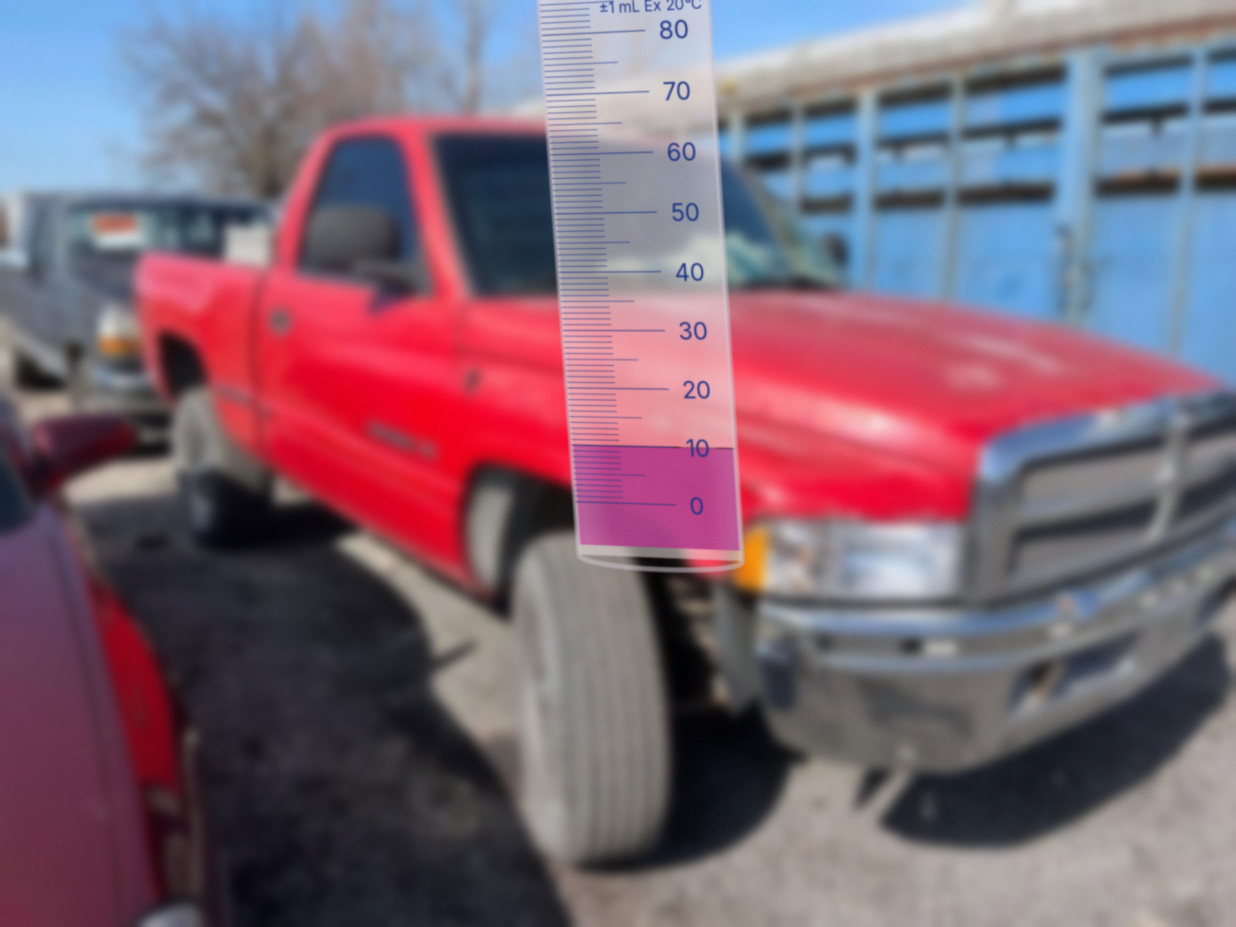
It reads 10,mL
